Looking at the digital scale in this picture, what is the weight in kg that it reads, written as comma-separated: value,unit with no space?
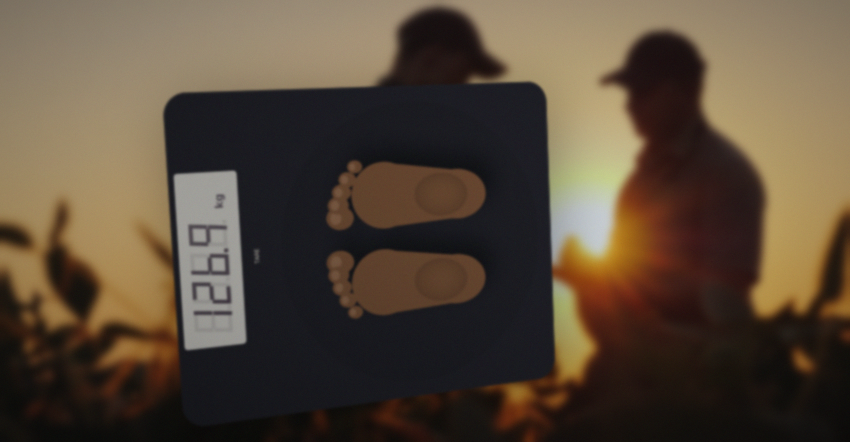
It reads 126.9,kg
